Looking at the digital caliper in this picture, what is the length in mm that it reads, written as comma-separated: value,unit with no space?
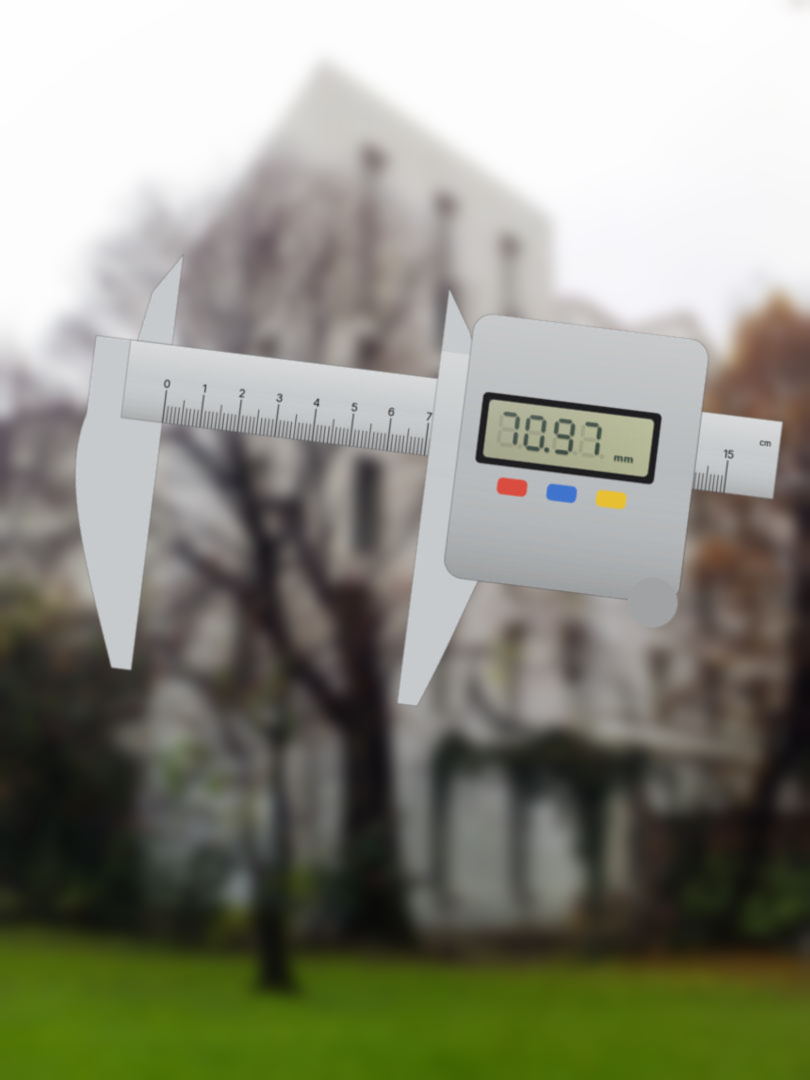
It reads 70.97,mm
